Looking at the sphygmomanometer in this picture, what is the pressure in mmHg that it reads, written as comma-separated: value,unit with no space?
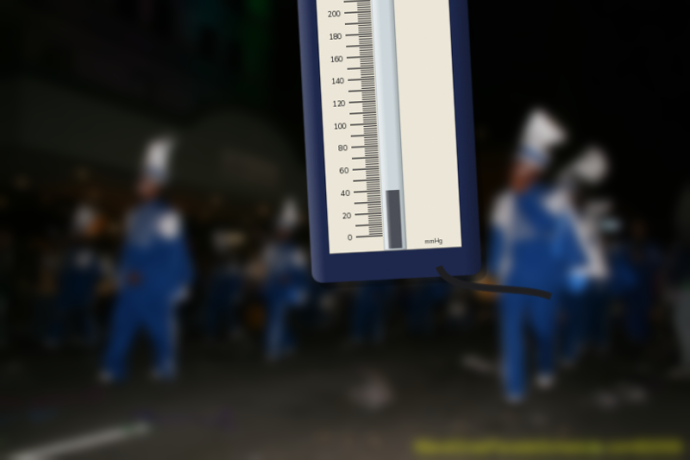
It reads 40,mmHg
